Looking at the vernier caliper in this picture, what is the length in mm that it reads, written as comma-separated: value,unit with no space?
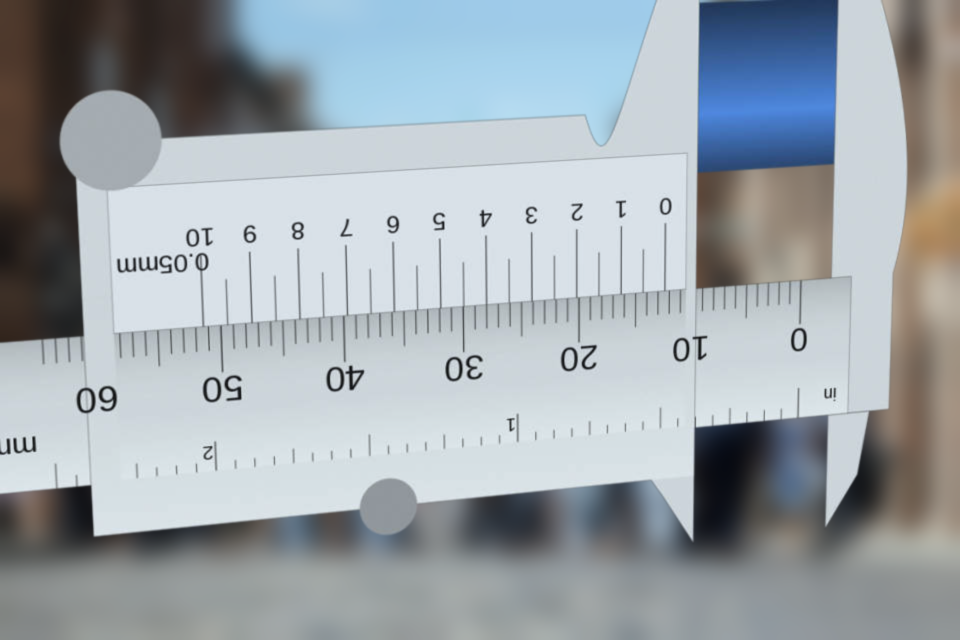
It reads 12.4,mm
